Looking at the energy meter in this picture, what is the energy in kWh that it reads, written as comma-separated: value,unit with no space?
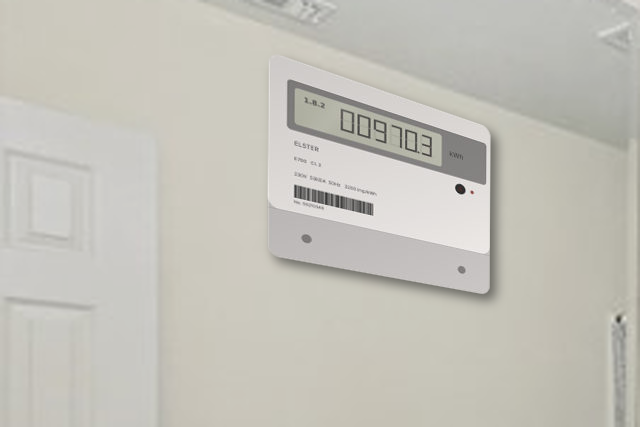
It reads 970.3,kWh
